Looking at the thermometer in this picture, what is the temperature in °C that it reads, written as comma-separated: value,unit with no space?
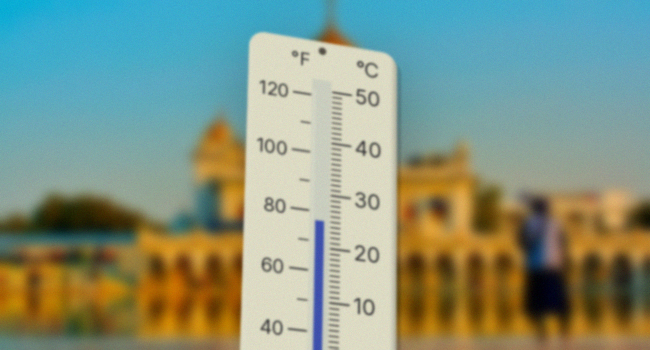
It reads 25,°C
